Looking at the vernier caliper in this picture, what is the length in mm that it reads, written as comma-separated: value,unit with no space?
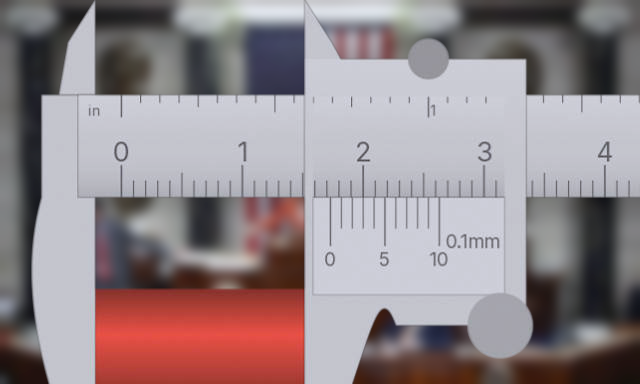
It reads 17.3,mm
